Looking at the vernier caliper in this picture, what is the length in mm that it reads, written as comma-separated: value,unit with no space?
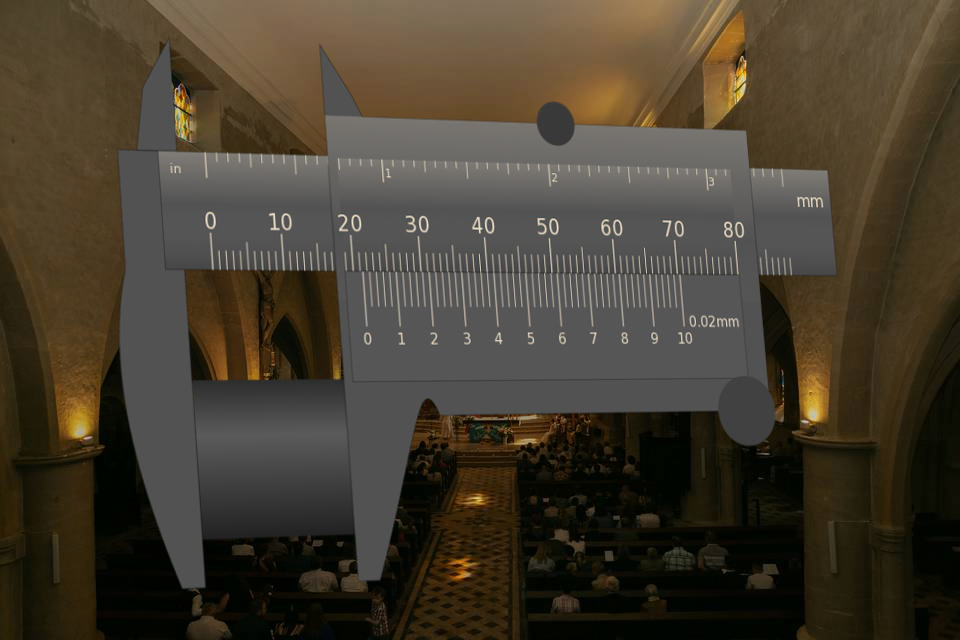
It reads 21.4,mm
